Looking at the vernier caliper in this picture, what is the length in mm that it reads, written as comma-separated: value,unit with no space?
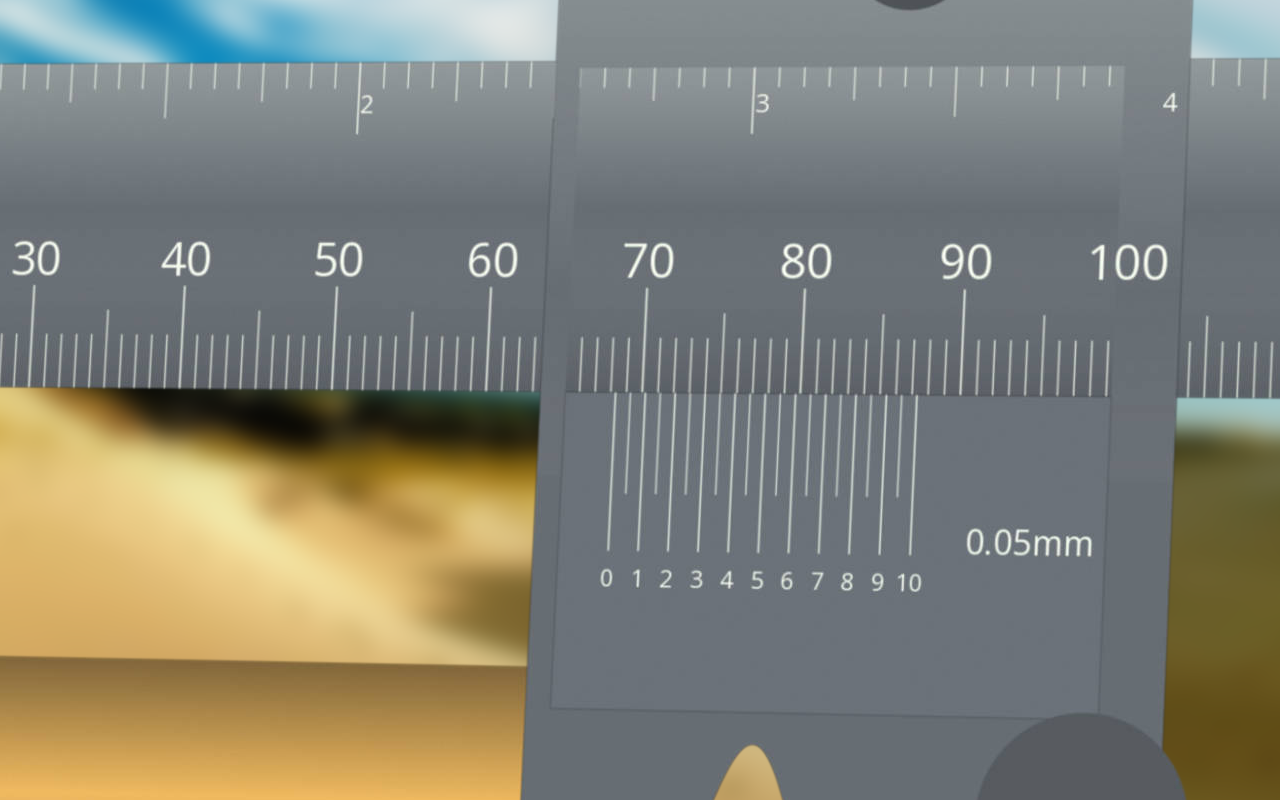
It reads 68.3,mm
